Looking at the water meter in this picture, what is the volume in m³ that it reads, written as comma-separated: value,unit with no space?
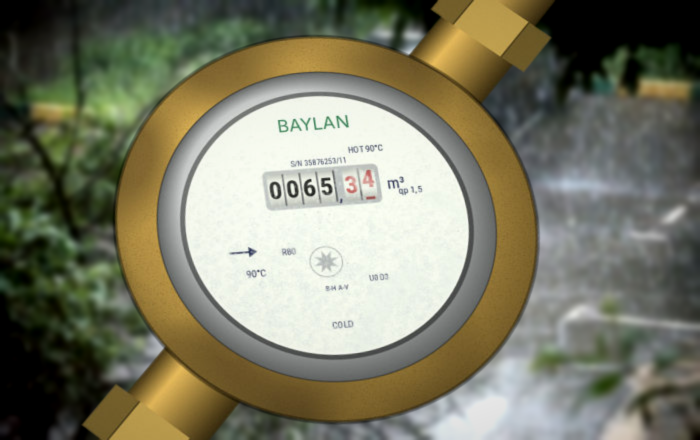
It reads 65.34,m³
